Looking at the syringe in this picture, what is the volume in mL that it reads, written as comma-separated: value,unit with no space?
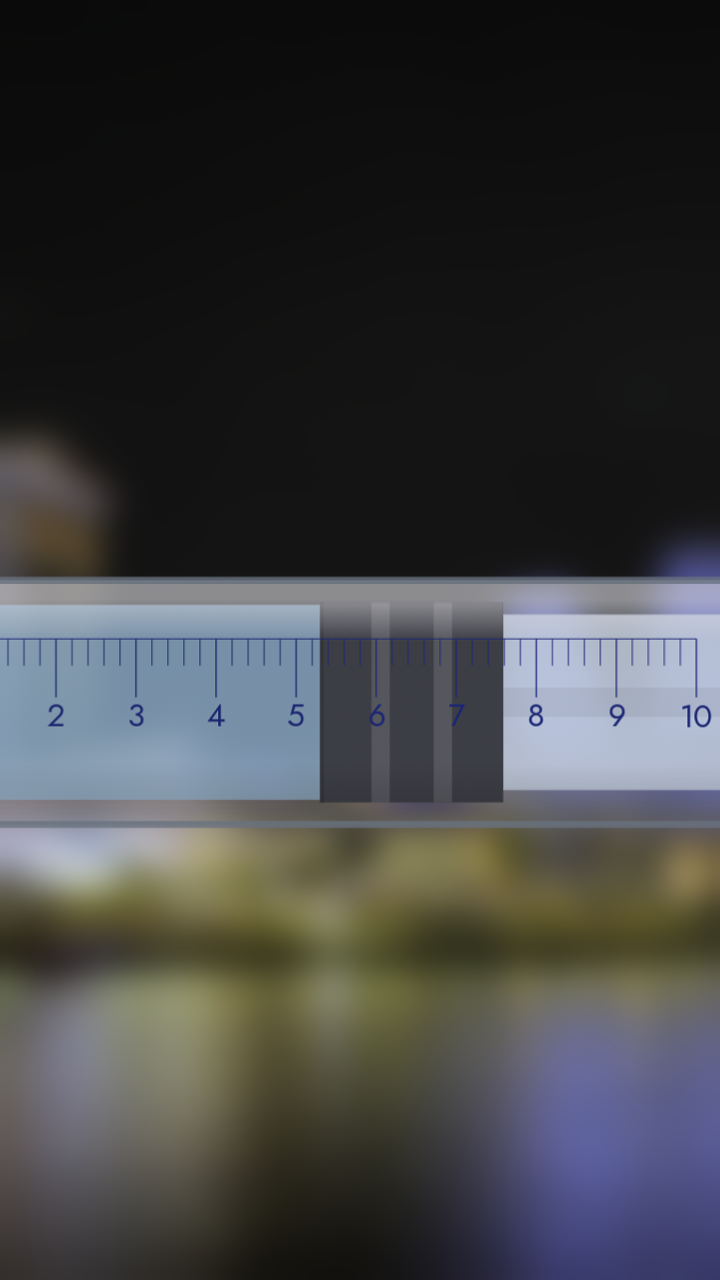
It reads 5.3,mL
